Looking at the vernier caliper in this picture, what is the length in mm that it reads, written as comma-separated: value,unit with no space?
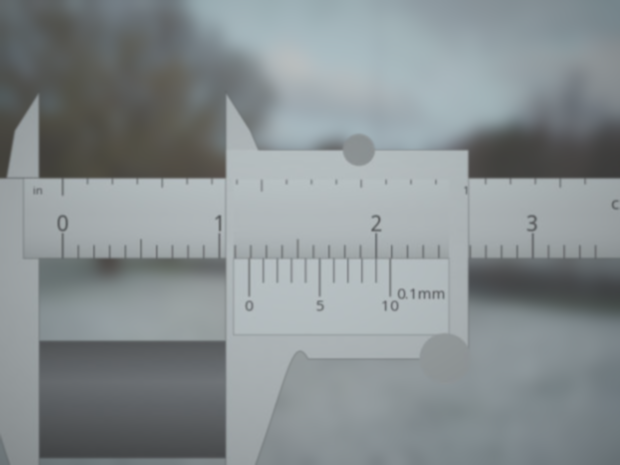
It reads 11.9,mm
